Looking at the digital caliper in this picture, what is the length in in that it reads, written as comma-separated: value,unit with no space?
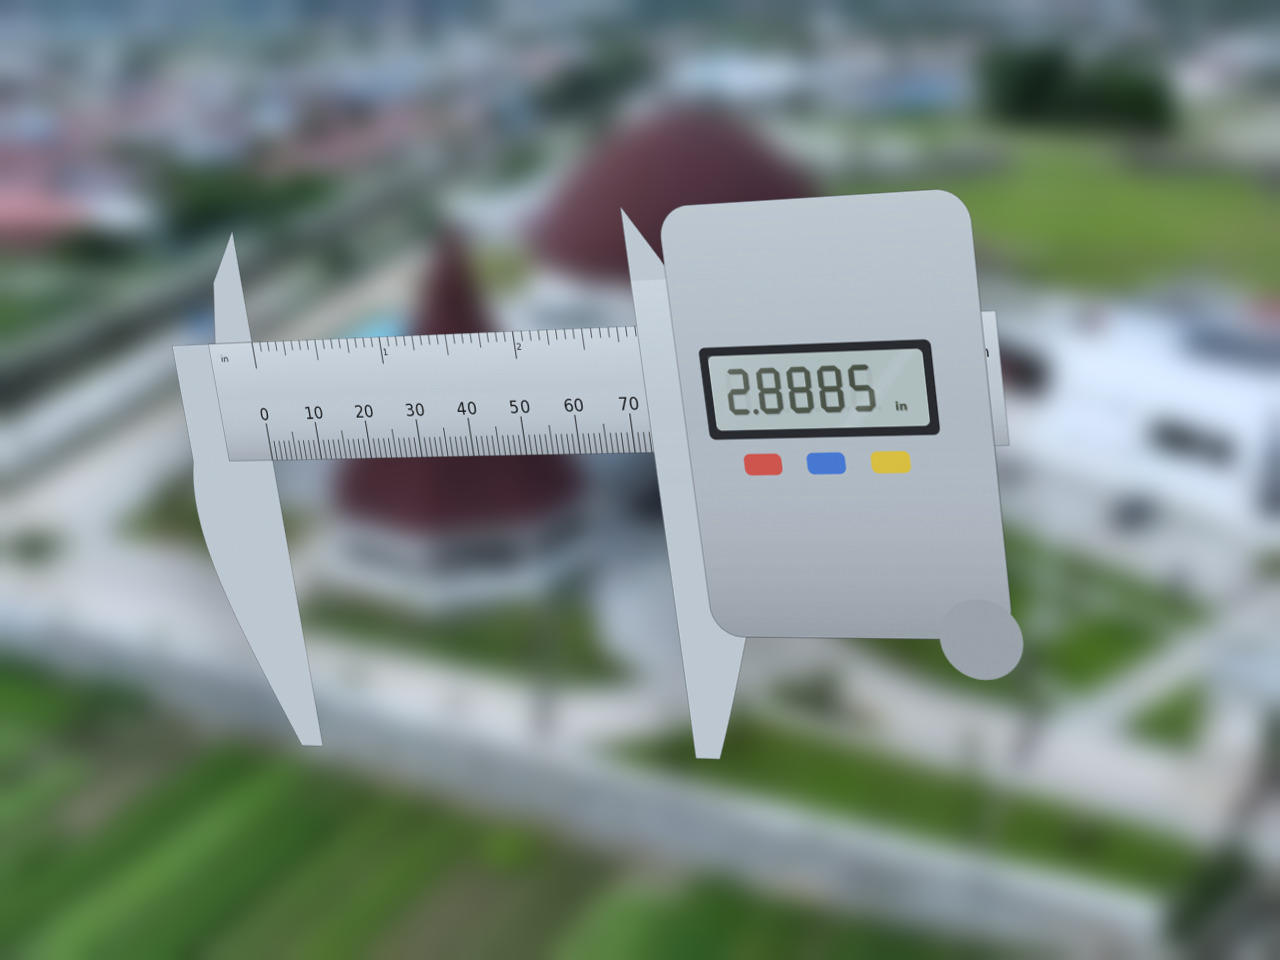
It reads 2.8885,in
